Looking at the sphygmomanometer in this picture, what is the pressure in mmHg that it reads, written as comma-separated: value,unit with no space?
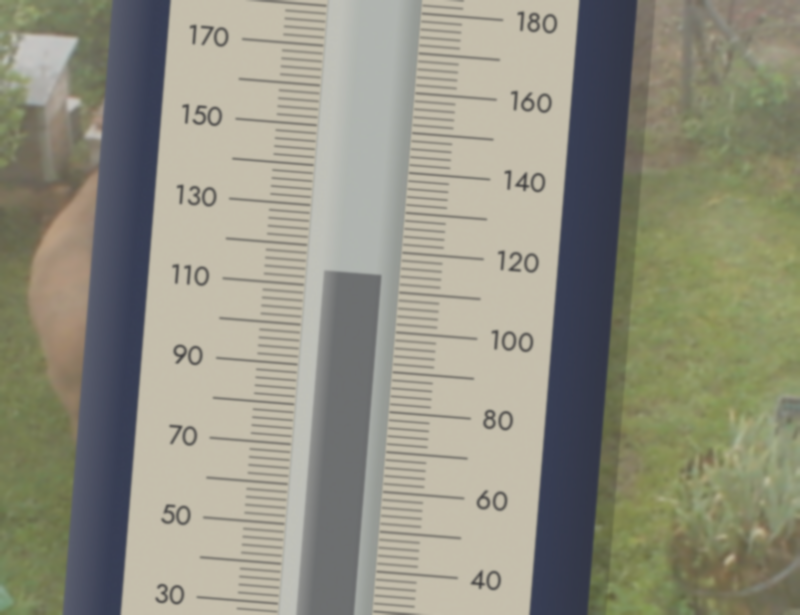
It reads 114,mmHg
